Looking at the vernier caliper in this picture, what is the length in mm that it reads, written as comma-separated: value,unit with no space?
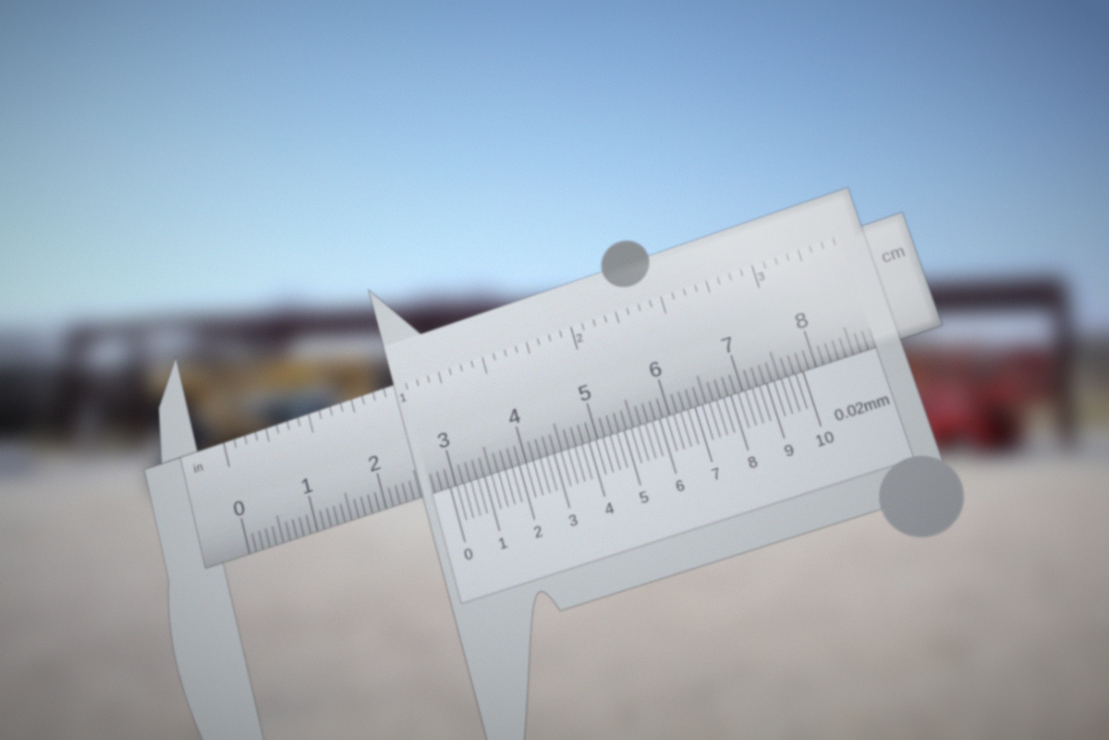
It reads 29.2,mm
